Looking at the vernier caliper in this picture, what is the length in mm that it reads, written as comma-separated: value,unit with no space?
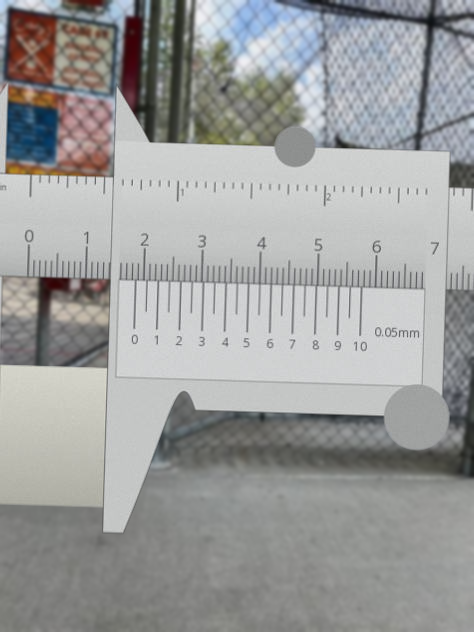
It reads 18.6,mm
